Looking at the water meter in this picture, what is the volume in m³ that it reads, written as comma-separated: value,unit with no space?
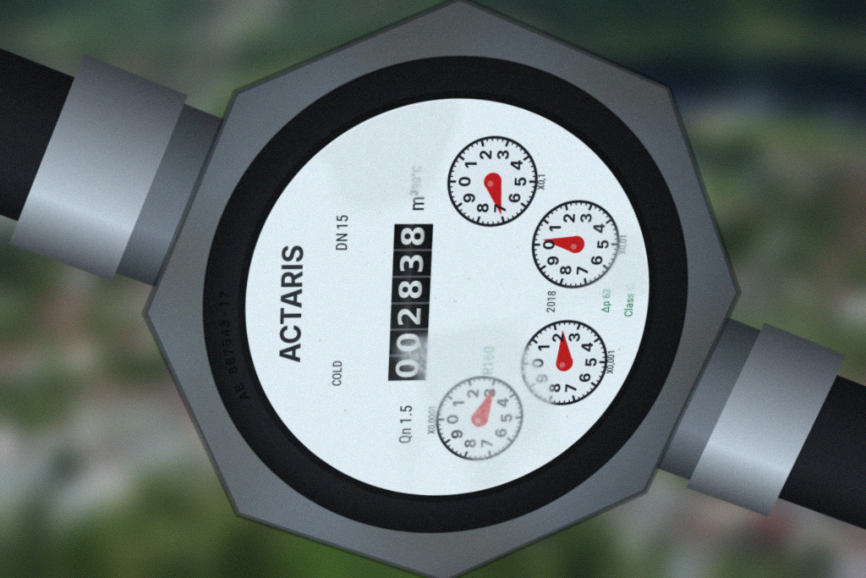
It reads 2838.7023,m³
